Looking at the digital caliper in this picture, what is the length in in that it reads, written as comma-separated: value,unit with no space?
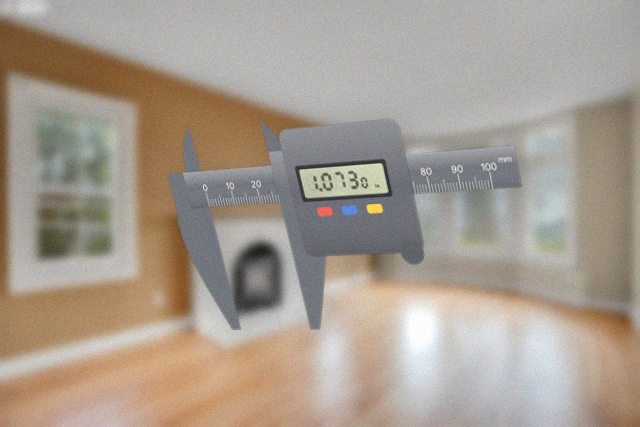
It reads 1.0730,in
